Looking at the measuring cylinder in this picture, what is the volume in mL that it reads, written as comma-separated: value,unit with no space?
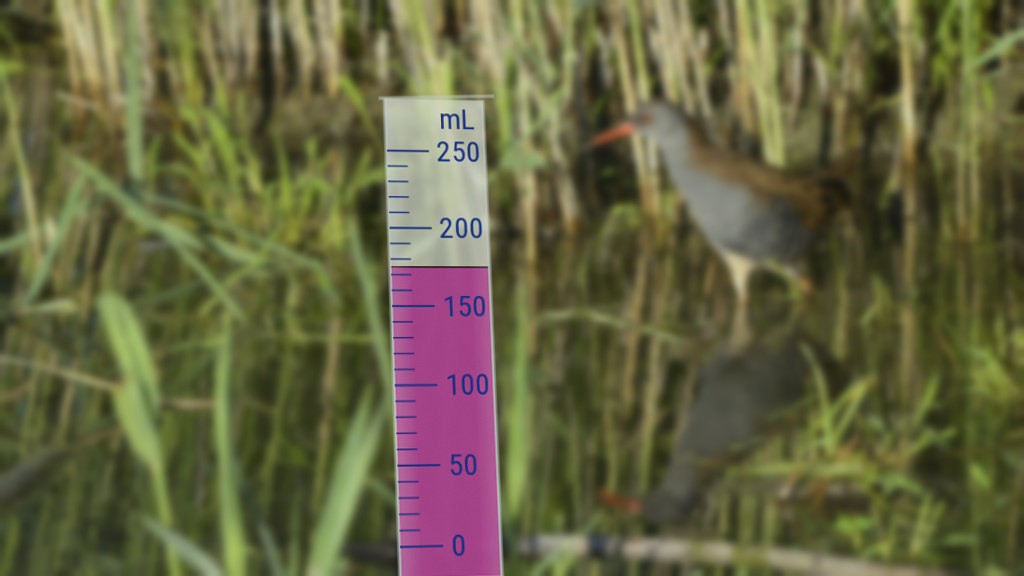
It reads 175,mL
